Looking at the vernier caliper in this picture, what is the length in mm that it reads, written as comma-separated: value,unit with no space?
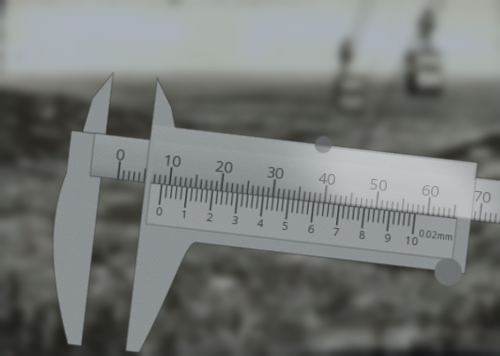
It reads 8.5,mm
